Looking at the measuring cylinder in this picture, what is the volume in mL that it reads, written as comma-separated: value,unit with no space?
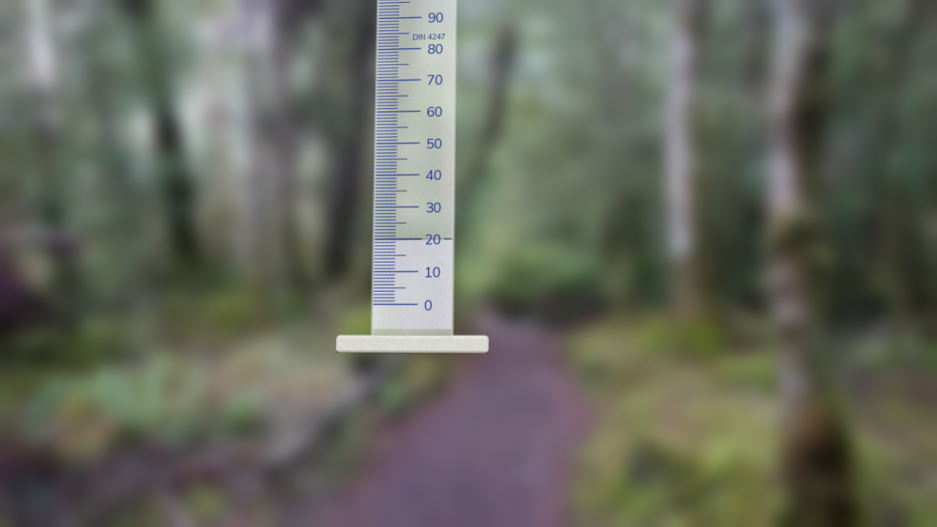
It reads 20,mL
